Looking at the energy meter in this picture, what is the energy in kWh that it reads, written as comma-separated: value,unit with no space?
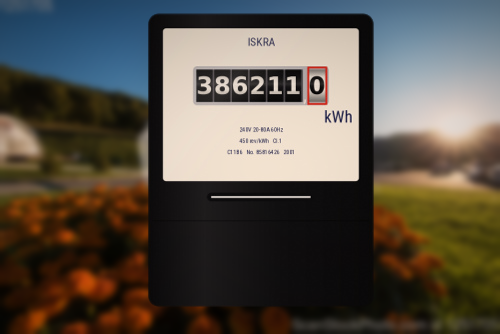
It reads 386211.0,kWh
